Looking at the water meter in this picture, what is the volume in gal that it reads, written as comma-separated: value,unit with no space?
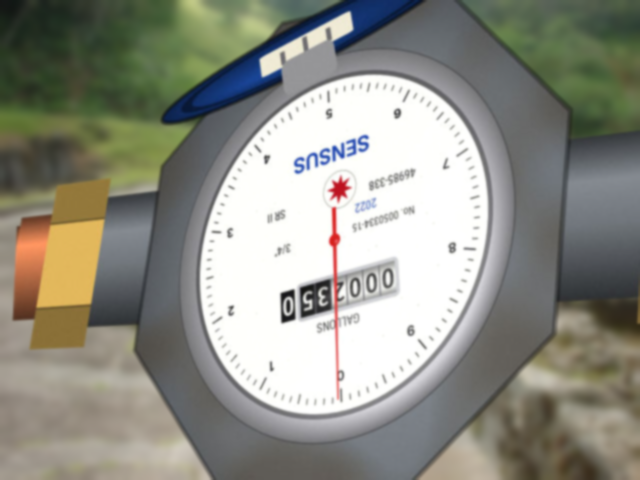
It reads 2350.0,gal
